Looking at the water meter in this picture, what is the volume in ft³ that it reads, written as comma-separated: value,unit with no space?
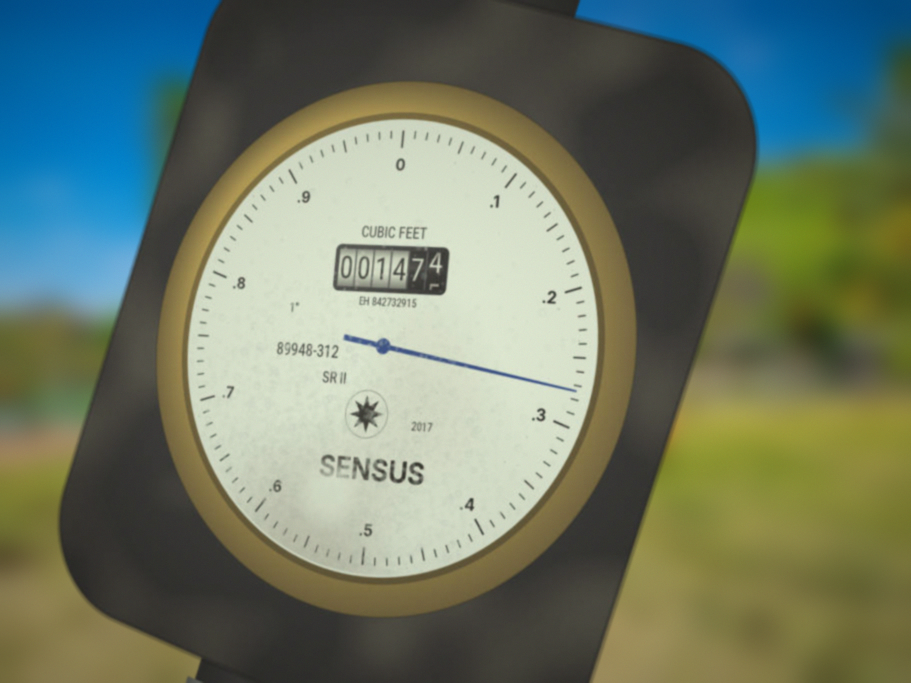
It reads 1474.27,ft³
